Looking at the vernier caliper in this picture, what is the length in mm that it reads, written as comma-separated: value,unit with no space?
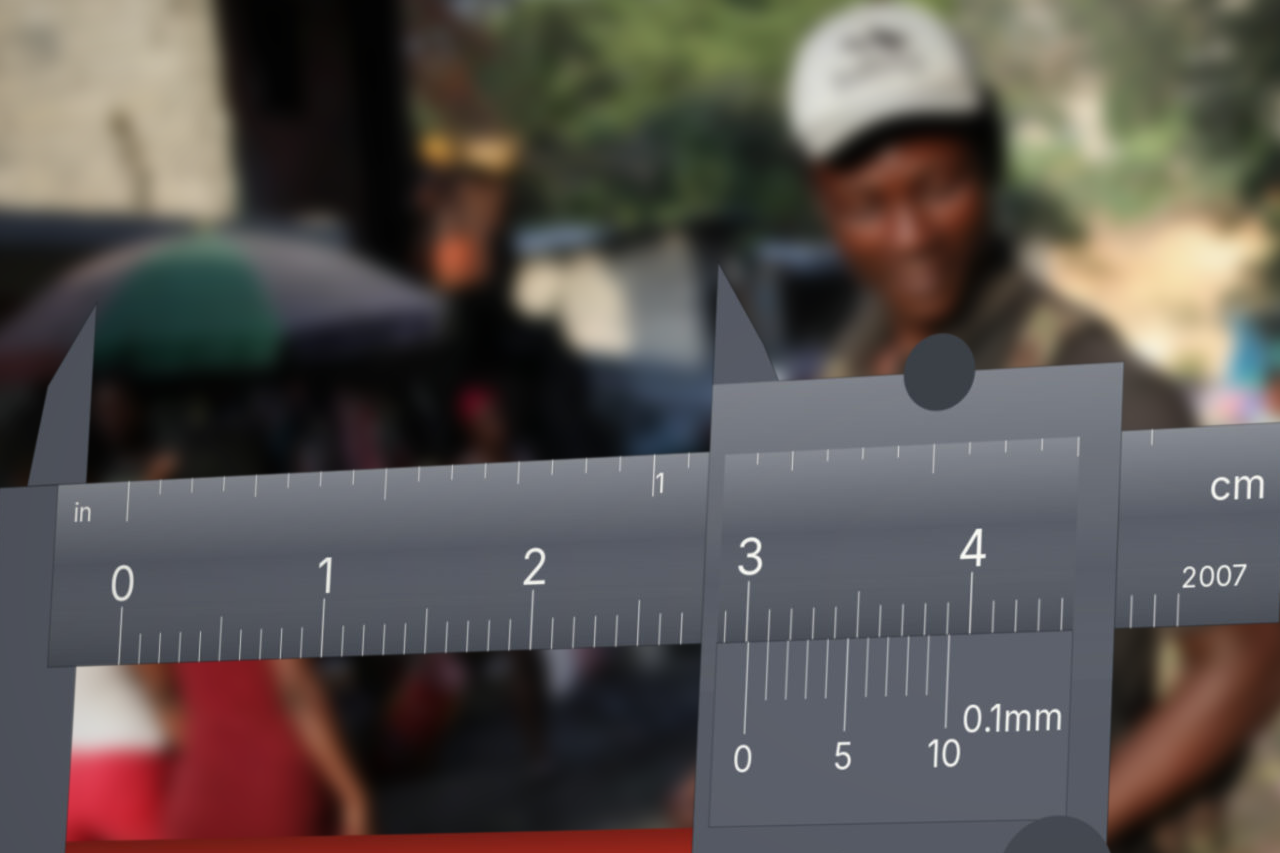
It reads 30.1,mm
